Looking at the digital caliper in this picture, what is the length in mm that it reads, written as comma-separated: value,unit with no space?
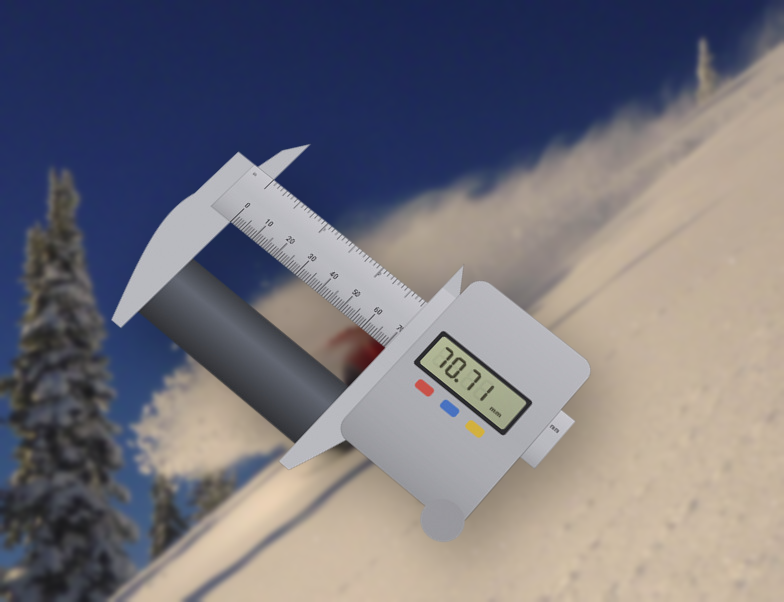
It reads 70.71,mm
